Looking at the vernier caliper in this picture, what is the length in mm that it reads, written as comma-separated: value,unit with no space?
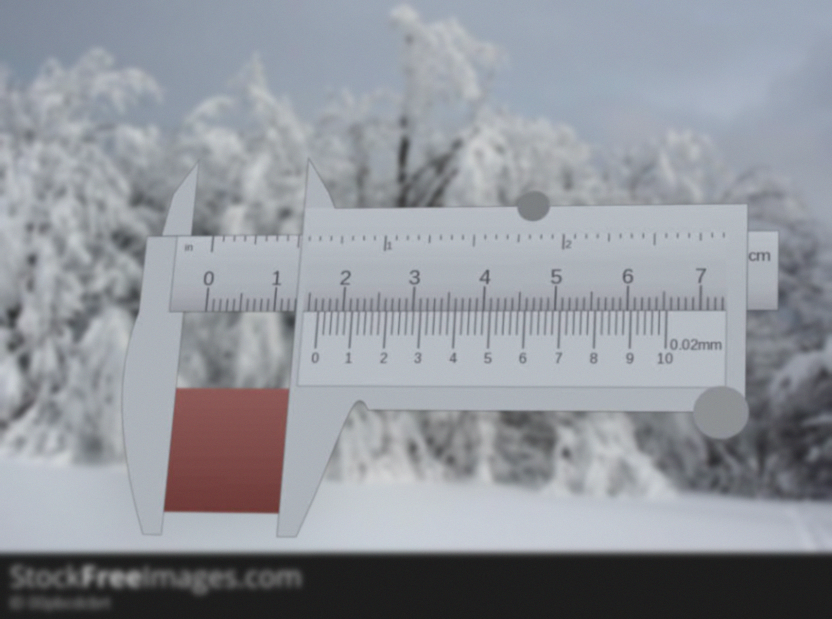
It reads 16.4,mm
